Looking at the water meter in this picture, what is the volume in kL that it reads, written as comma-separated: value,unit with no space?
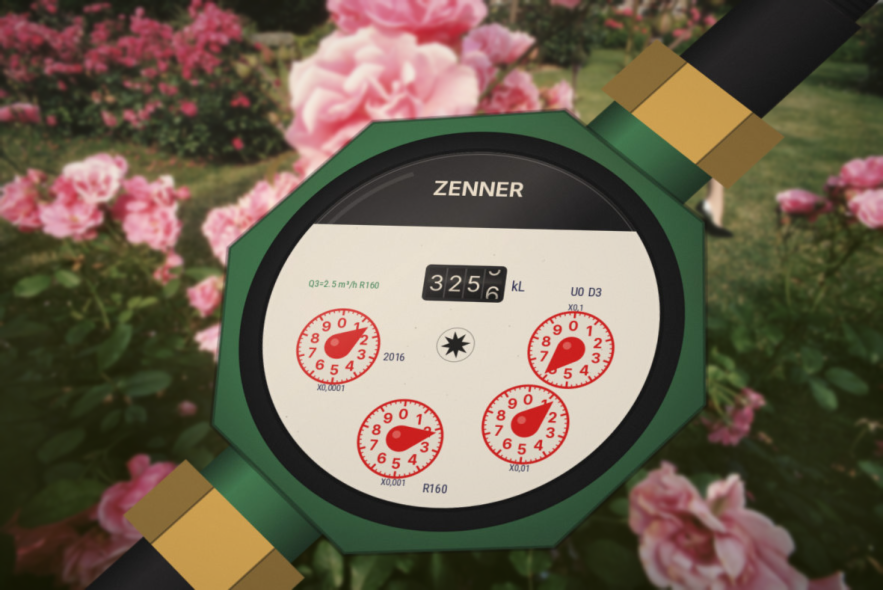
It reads 3255.6121,kL
